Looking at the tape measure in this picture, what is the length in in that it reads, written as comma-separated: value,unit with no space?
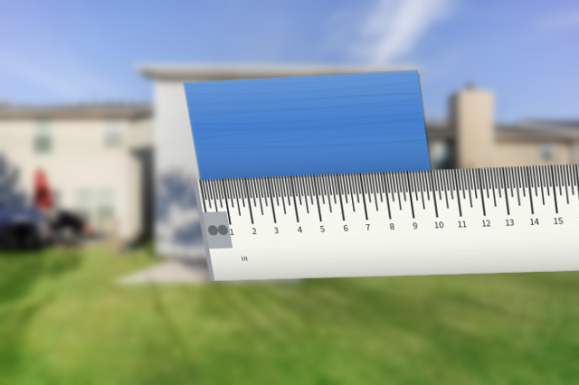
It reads 10,in
